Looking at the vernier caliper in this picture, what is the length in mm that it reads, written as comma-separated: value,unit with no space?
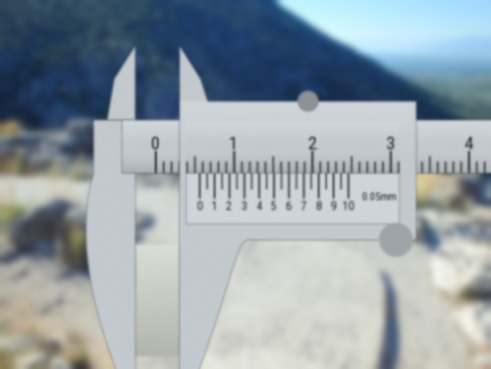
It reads 5.6,mm
